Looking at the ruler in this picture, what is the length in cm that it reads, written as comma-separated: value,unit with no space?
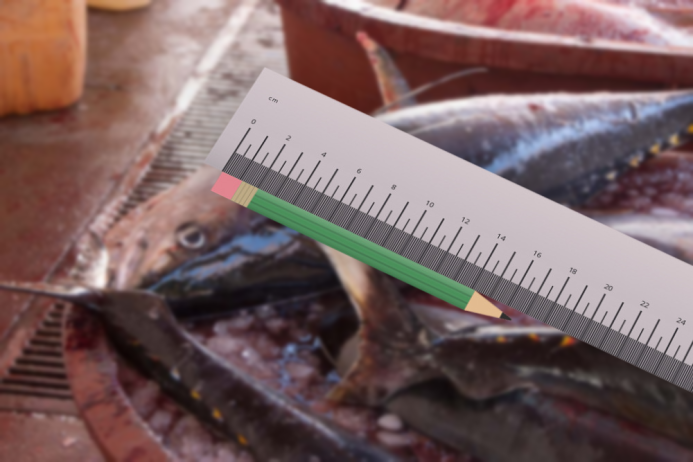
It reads 16.5,cm
